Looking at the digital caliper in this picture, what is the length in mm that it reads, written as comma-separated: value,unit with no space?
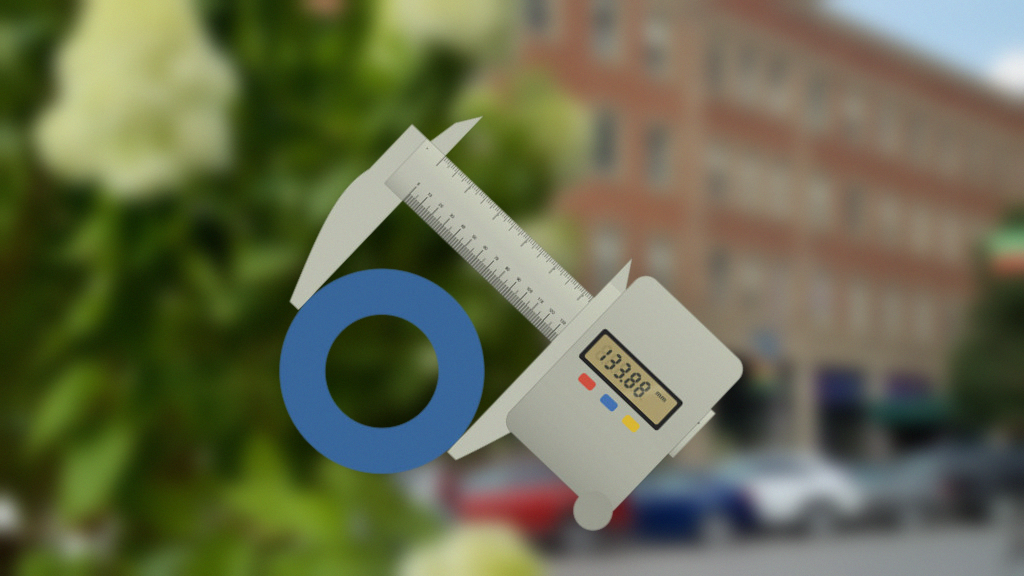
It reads 133.88,mm
